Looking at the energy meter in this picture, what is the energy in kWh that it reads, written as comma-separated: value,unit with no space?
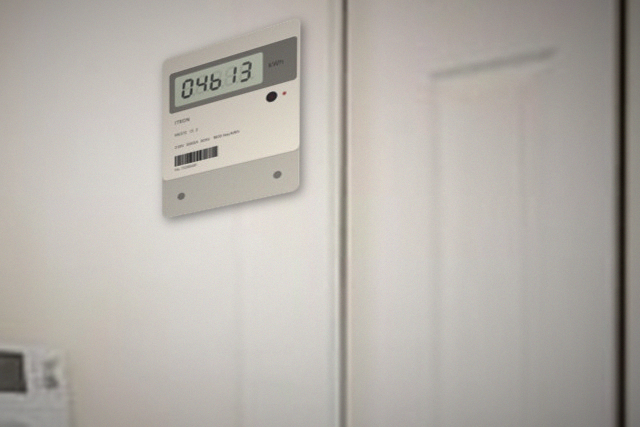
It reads 4613,kWh
